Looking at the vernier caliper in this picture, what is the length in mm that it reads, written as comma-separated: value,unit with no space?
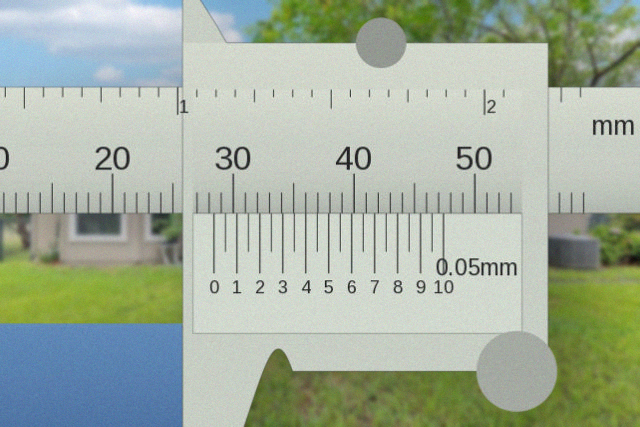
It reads 28.4,mm
